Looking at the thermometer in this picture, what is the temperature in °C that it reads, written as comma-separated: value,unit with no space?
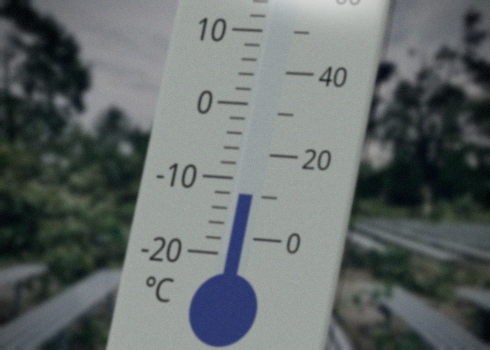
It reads -12,°C
